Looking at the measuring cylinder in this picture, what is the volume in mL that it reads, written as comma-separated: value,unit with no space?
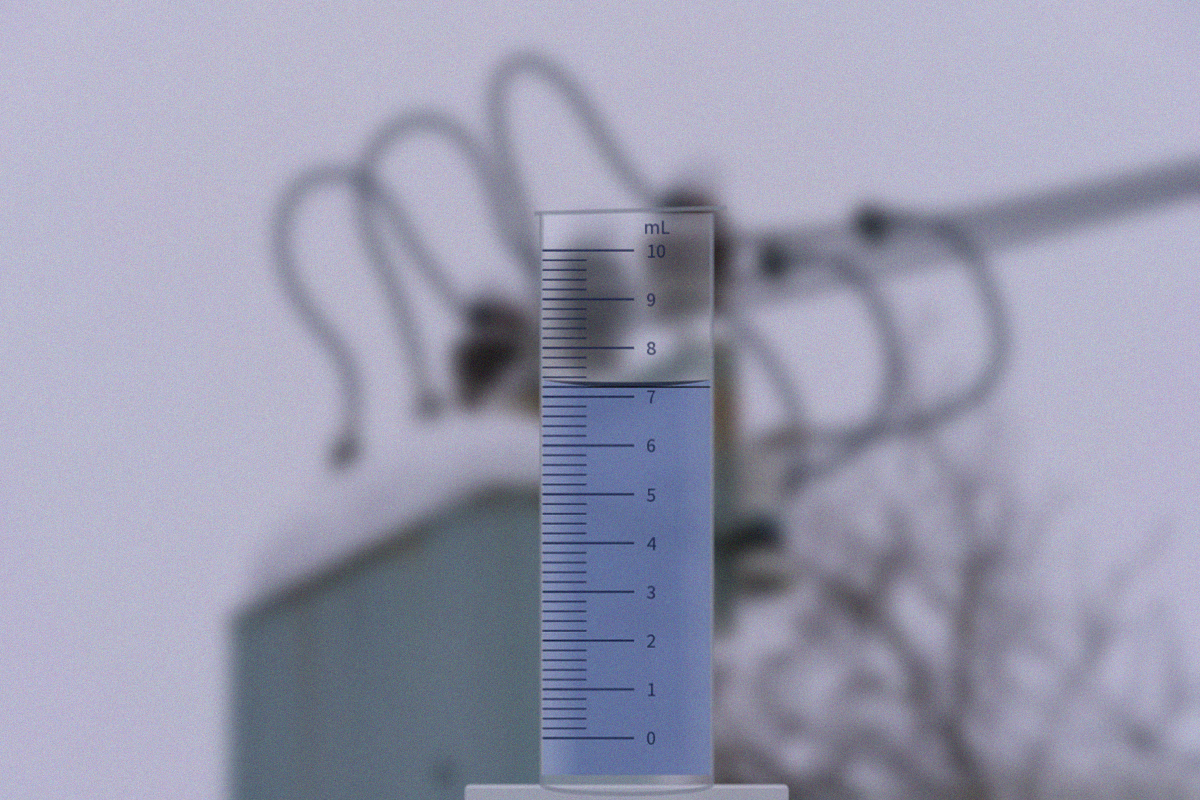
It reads 7.2,mL
